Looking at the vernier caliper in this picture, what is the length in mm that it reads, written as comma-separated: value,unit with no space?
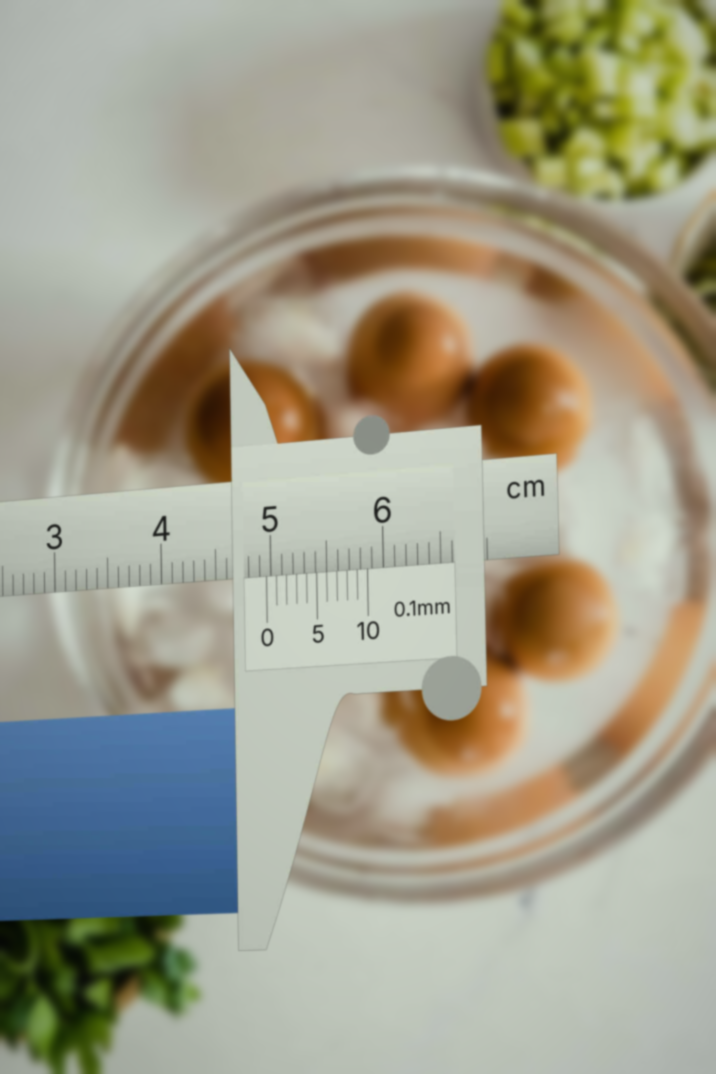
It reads 49.6,mm
